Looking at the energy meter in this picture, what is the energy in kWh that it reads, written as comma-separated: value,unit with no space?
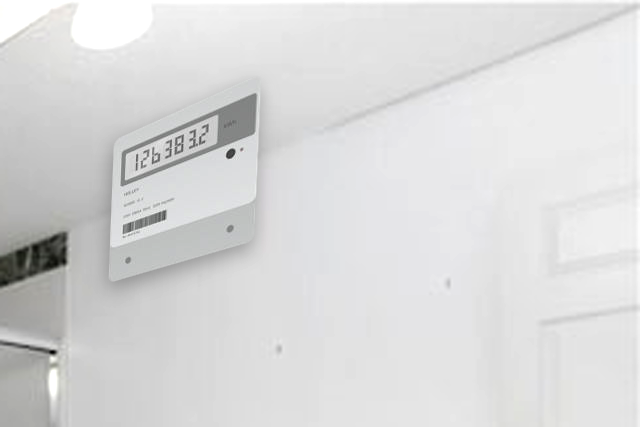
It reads 126383.2,kWh
